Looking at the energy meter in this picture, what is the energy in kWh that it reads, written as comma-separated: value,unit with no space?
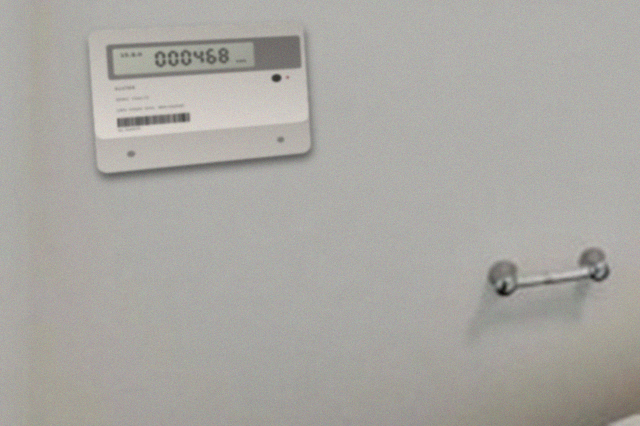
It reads 468,kWh
